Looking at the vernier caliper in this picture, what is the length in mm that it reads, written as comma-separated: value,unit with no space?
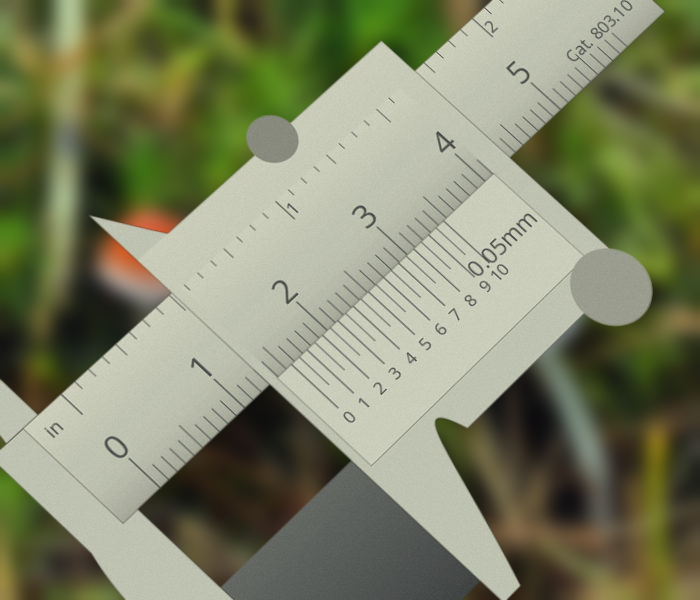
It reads 15.6,mm
